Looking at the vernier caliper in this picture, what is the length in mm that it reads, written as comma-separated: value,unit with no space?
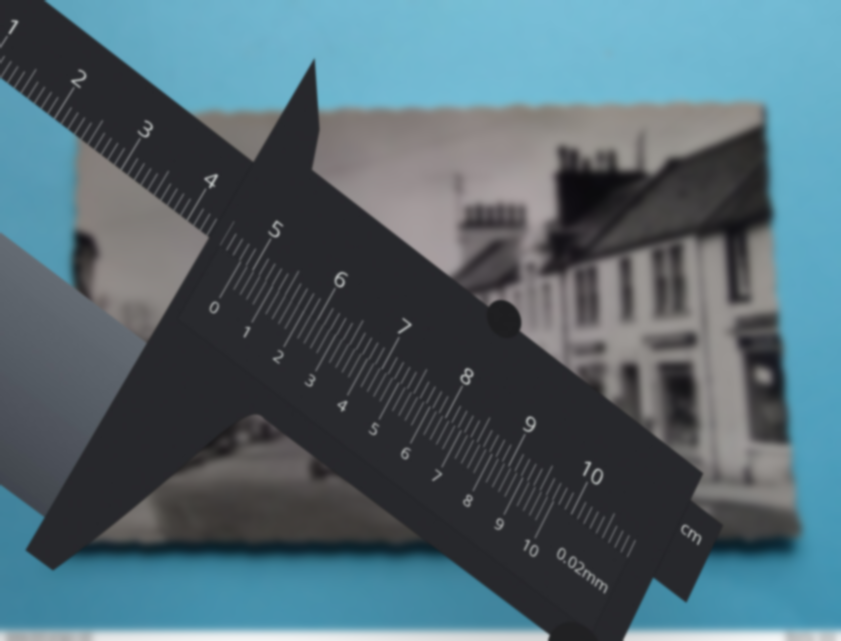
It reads 48.2,mm
